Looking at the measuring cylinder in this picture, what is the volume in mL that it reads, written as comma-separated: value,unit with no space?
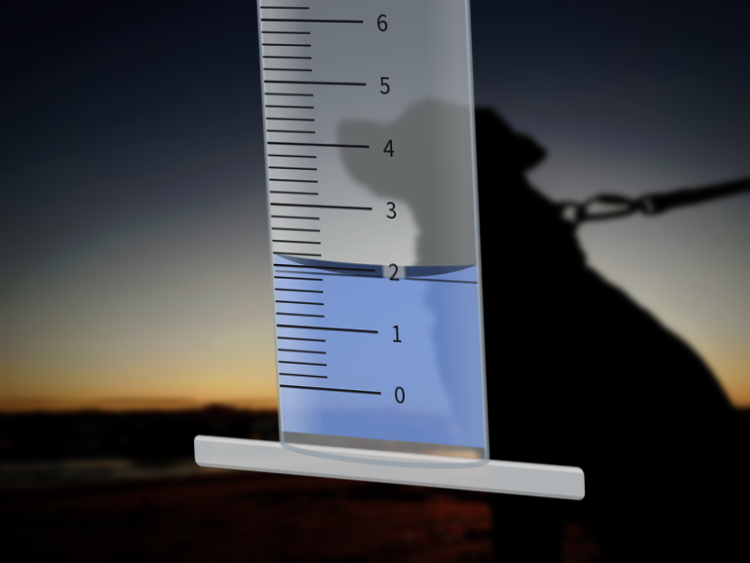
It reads 1.9,mL
